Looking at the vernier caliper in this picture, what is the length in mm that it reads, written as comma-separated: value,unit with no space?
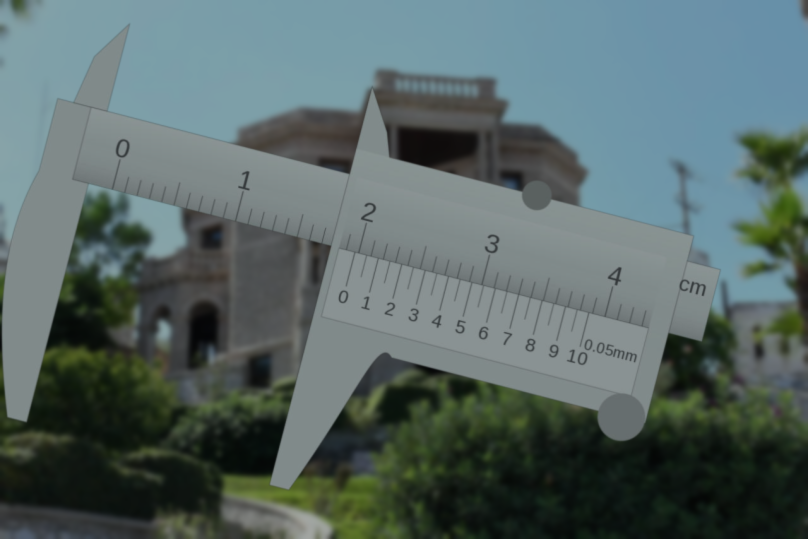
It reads 19.7,mm
